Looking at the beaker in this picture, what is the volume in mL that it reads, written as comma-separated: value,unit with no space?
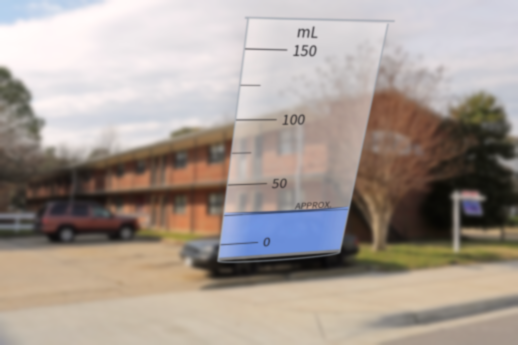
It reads 25,mL
